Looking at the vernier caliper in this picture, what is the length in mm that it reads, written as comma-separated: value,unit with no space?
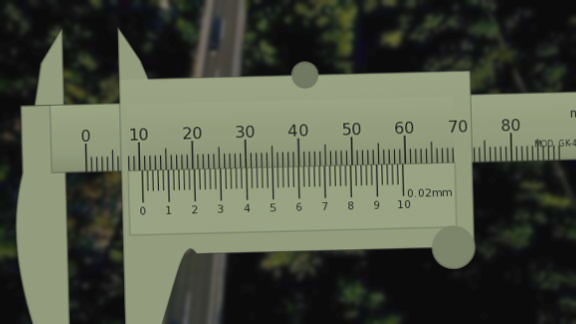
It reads 10.5,mm
